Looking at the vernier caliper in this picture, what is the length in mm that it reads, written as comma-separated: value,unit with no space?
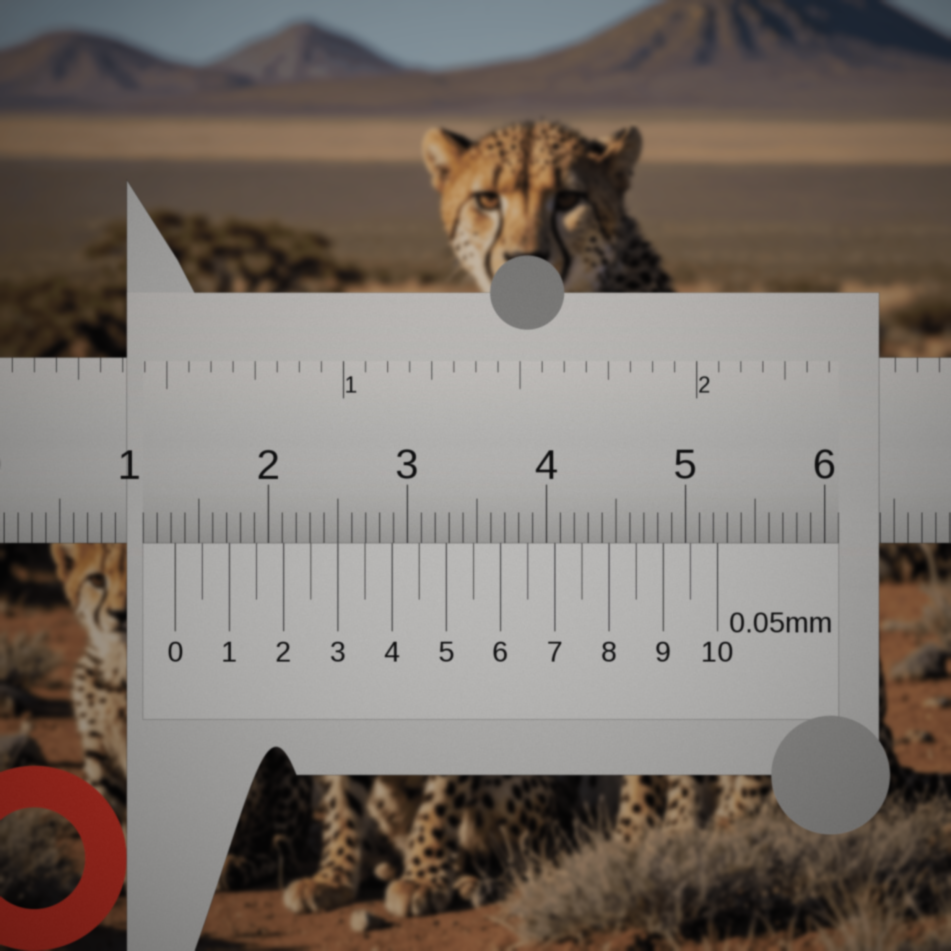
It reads 13.3,mm
